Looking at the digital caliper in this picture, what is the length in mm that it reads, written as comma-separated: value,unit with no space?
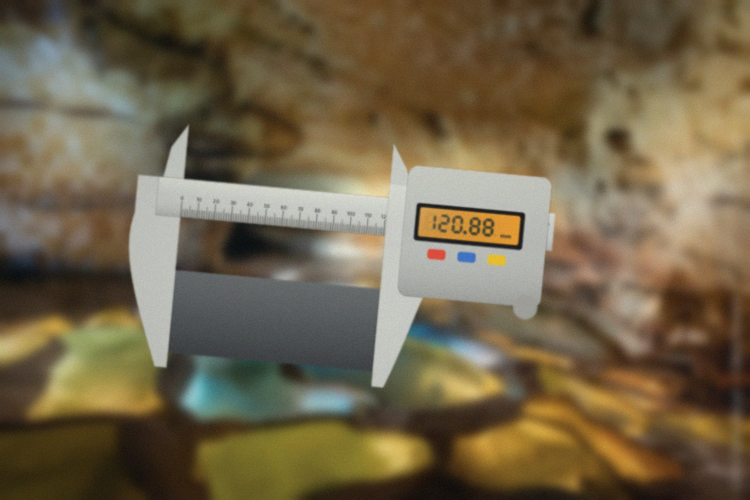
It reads 120.88,mm
